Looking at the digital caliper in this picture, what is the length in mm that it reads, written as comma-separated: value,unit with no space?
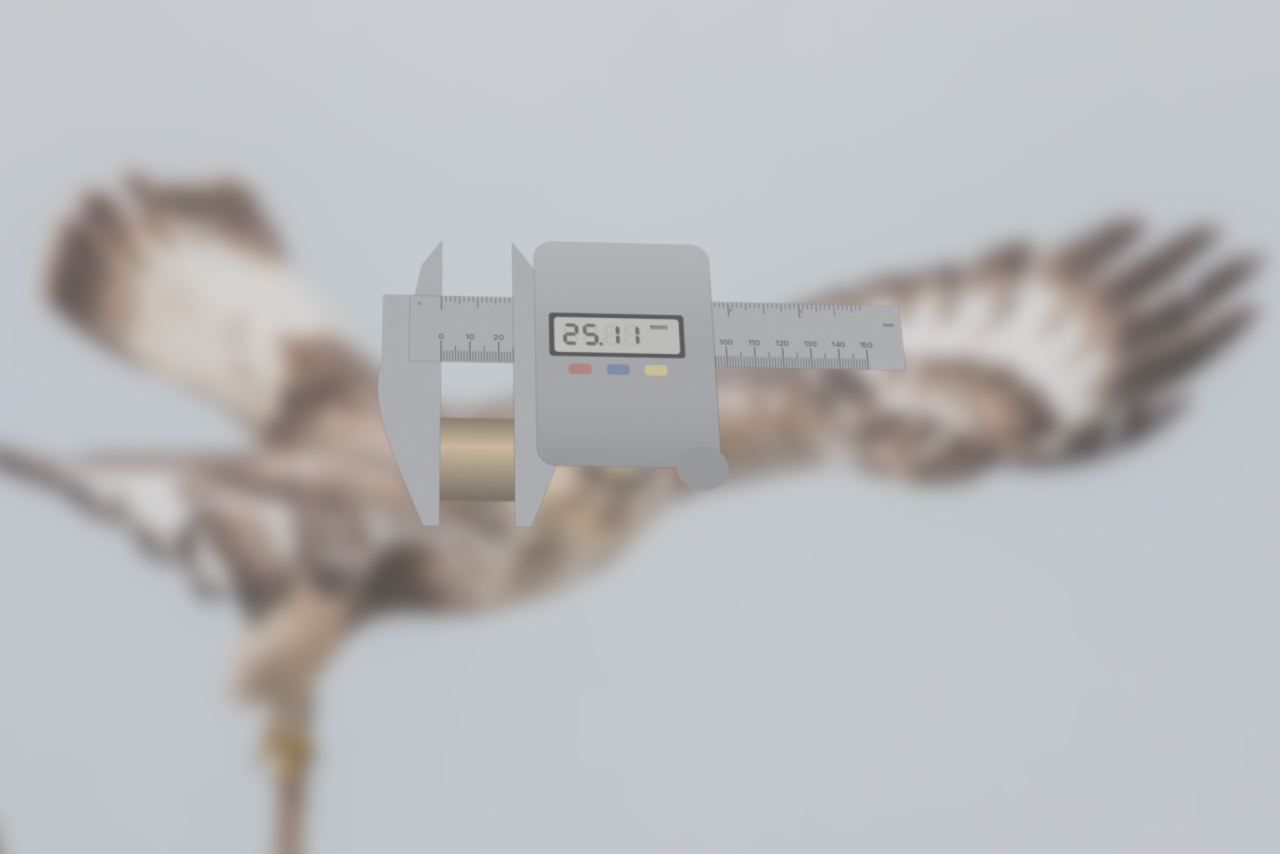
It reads 25.11,mm
